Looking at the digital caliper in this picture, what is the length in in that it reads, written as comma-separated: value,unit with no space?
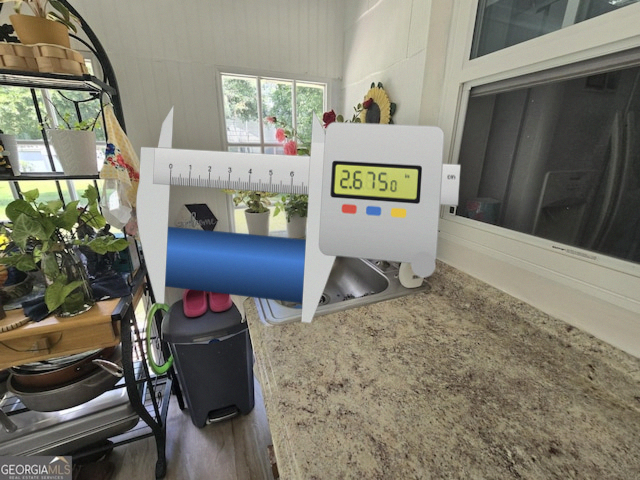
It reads 2.6750,in
